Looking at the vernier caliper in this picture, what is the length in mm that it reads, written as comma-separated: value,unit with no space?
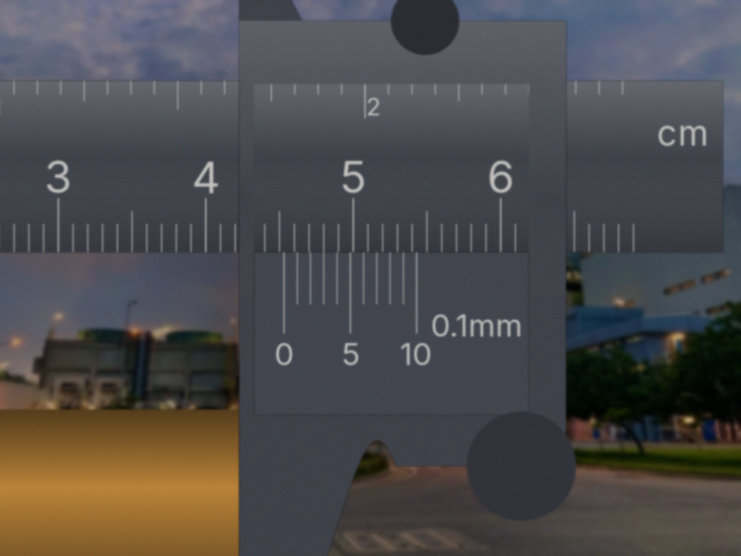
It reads 45.3,mm
